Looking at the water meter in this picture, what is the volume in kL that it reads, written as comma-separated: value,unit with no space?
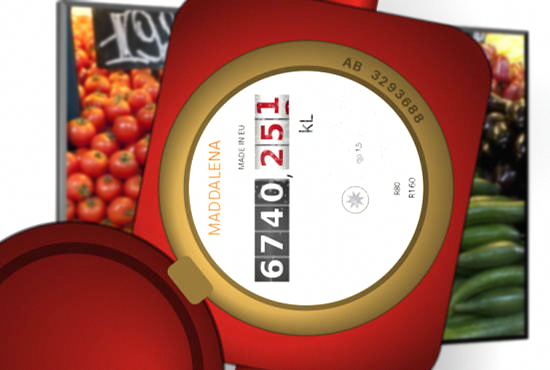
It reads 6740.251,kL
